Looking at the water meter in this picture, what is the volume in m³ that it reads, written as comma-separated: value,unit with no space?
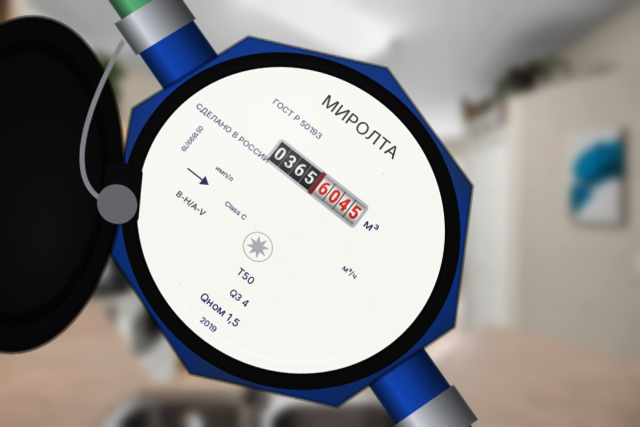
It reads 365.6045,m³
